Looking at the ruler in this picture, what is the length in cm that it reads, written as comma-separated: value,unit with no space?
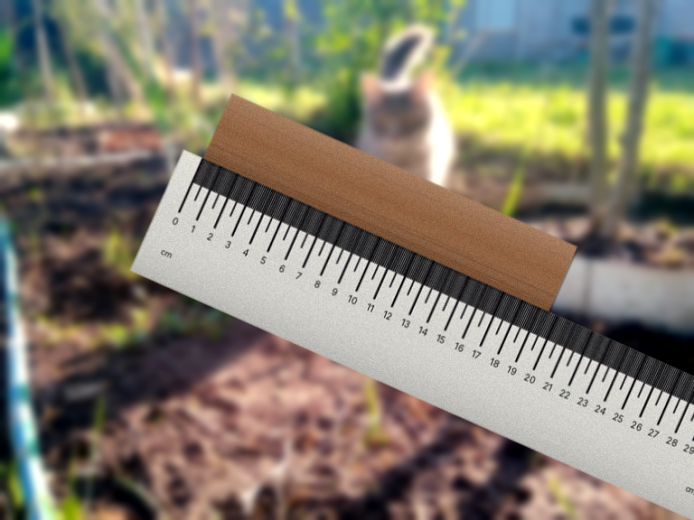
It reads 19.5,cm
